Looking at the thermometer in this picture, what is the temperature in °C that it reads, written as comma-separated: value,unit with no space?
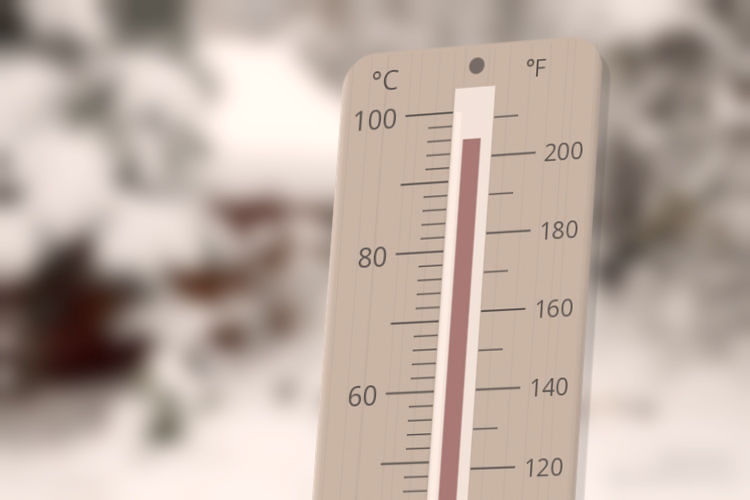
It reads 96,°C
